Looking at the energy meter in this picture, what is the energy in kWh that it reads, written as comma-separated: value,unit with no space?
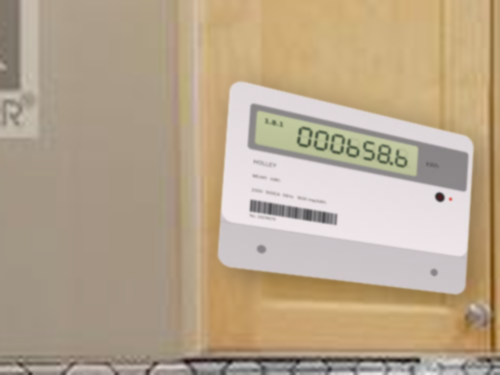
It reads 658.6,kWh
